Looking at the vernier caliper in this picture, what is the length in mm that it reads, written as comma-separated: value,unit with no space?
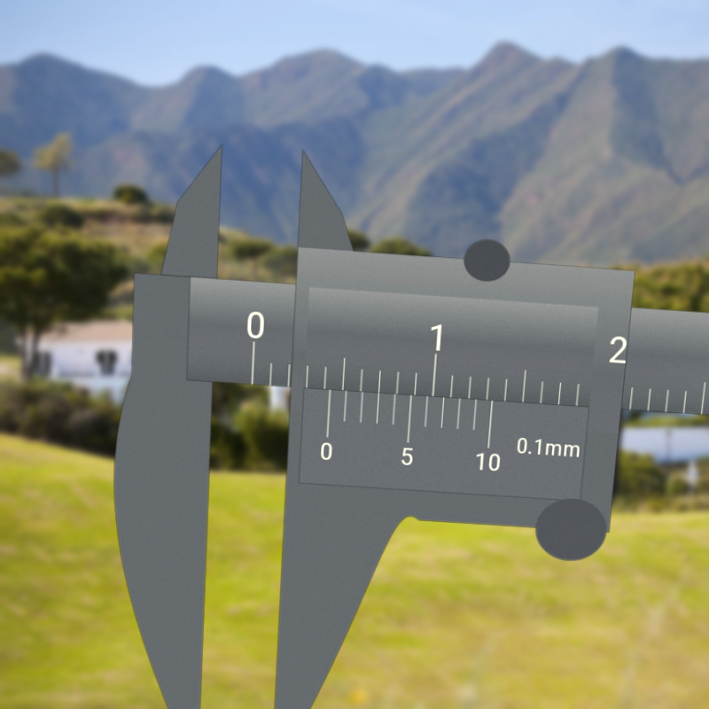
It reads 4.3,mm
